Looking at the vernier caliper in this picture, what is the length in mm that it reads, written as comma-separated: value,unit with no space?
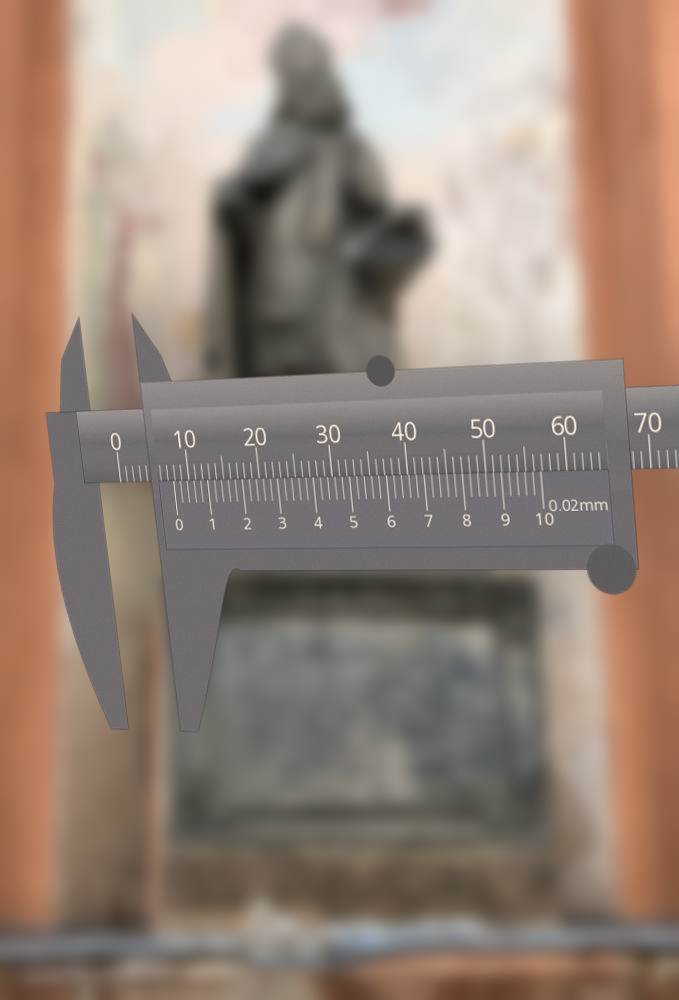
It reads 7.8,mm
